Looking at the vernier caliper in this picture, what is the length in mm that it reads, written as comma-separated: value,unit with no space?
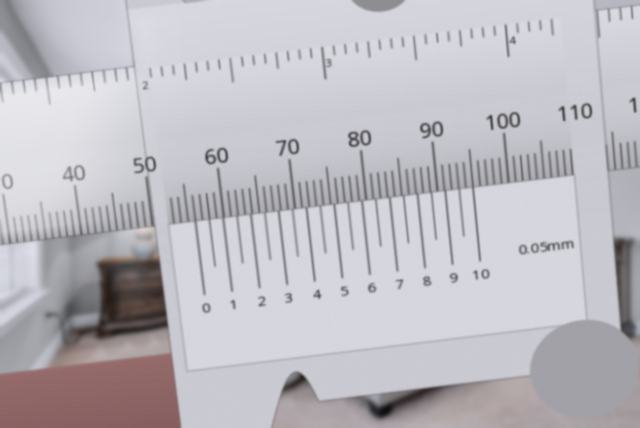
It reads 56.0,mm
